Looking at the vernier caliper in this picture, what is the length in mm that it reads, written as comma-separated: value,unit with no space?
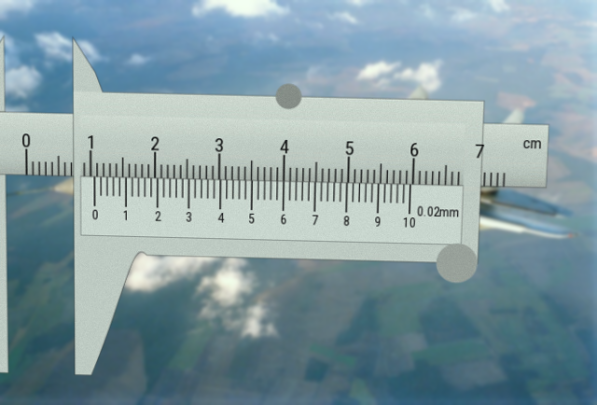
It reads 10.6,mm
